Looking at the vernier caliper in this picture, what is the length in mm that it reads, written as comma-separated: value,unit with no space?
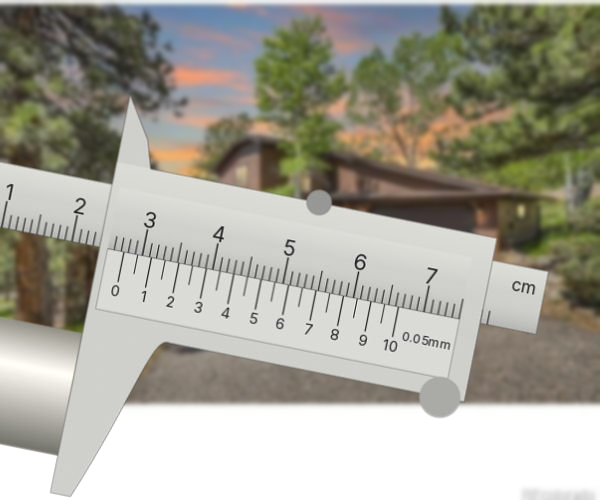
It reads 27.4,mm
